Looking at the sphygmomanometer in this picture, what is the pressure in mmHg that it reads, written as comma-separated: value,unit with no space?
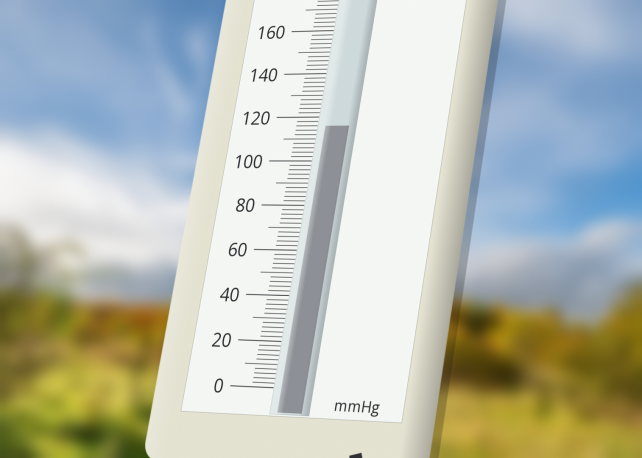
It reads 116,mmHg
